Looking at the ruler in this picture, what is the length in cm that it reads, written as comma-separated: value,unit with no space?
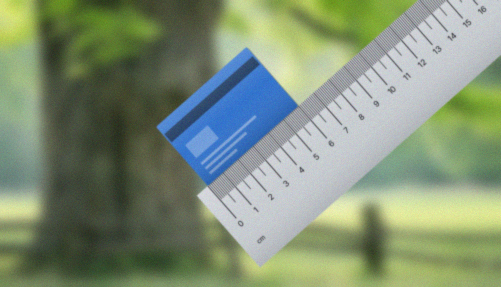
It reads 6,cm
